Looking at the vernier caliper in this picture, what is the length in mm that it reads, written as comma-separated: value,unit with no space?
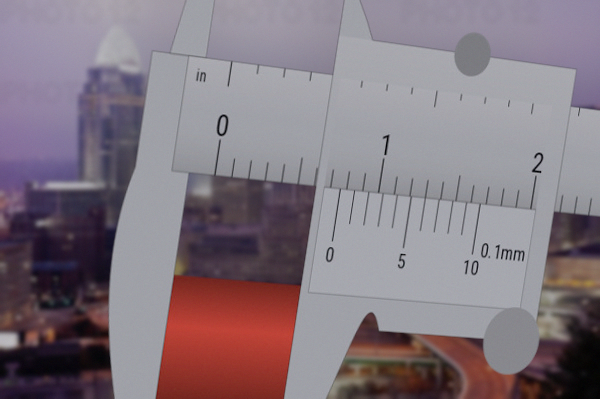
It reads 7.6,mm
